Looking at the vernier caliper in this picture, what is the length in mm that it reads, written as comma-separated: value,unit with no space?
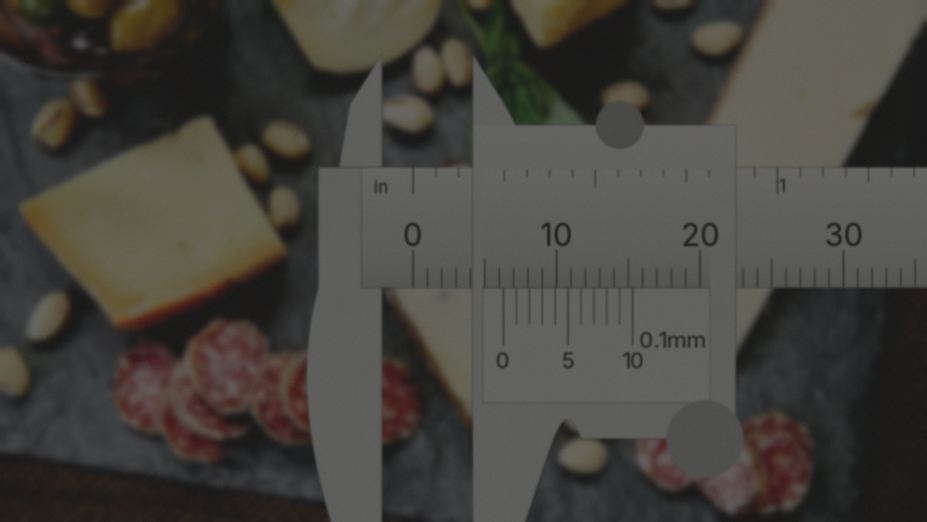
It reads 6.3,mm
